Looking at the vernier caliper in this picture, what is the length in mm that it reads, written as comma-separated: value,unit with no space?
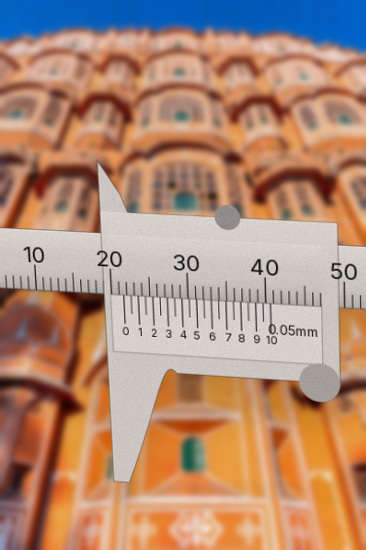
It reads 21.6,mm
